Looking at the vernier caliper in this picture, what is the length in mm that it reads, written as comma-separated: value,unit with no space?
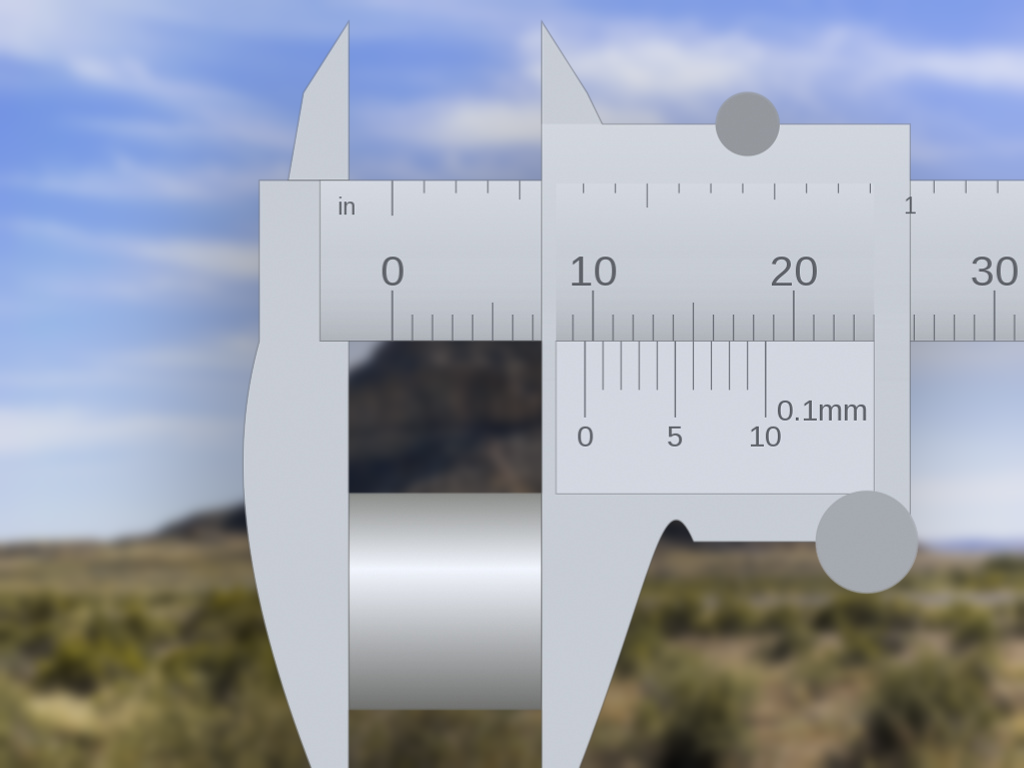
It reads 9.6,mm
